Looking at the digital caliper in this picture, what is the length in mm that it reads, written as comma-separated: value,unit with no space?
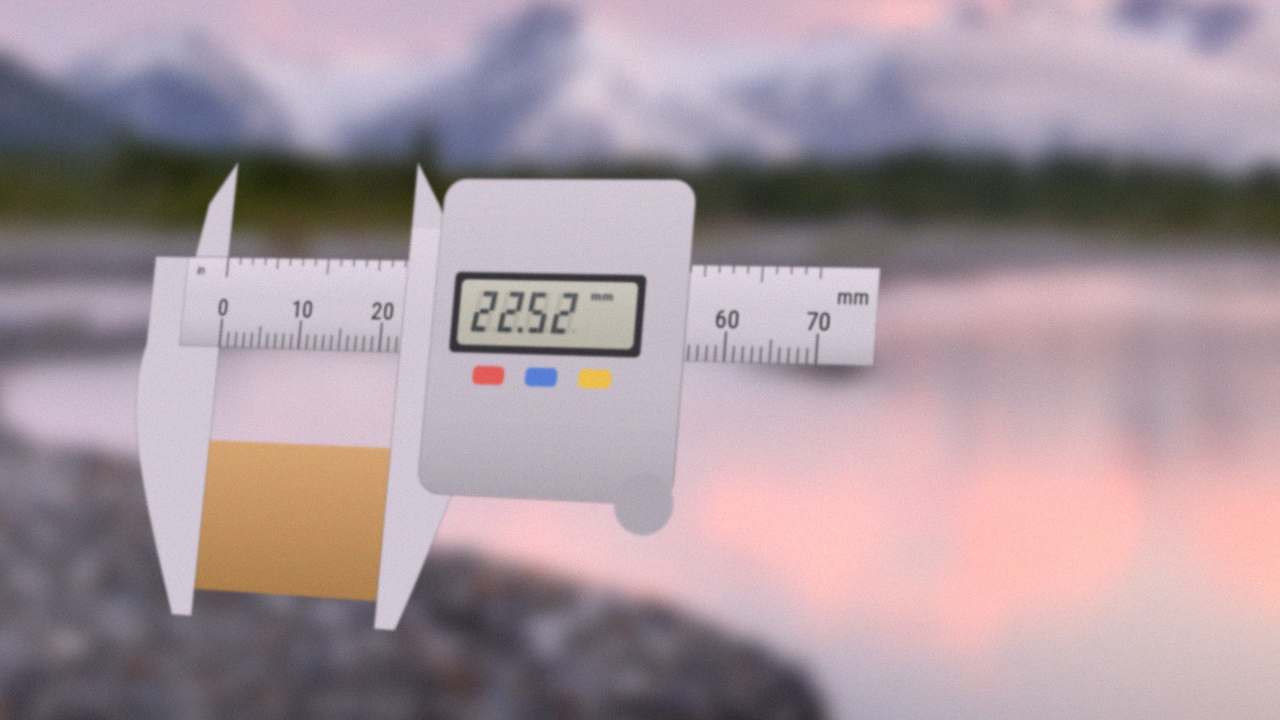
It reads 22.52,mm
